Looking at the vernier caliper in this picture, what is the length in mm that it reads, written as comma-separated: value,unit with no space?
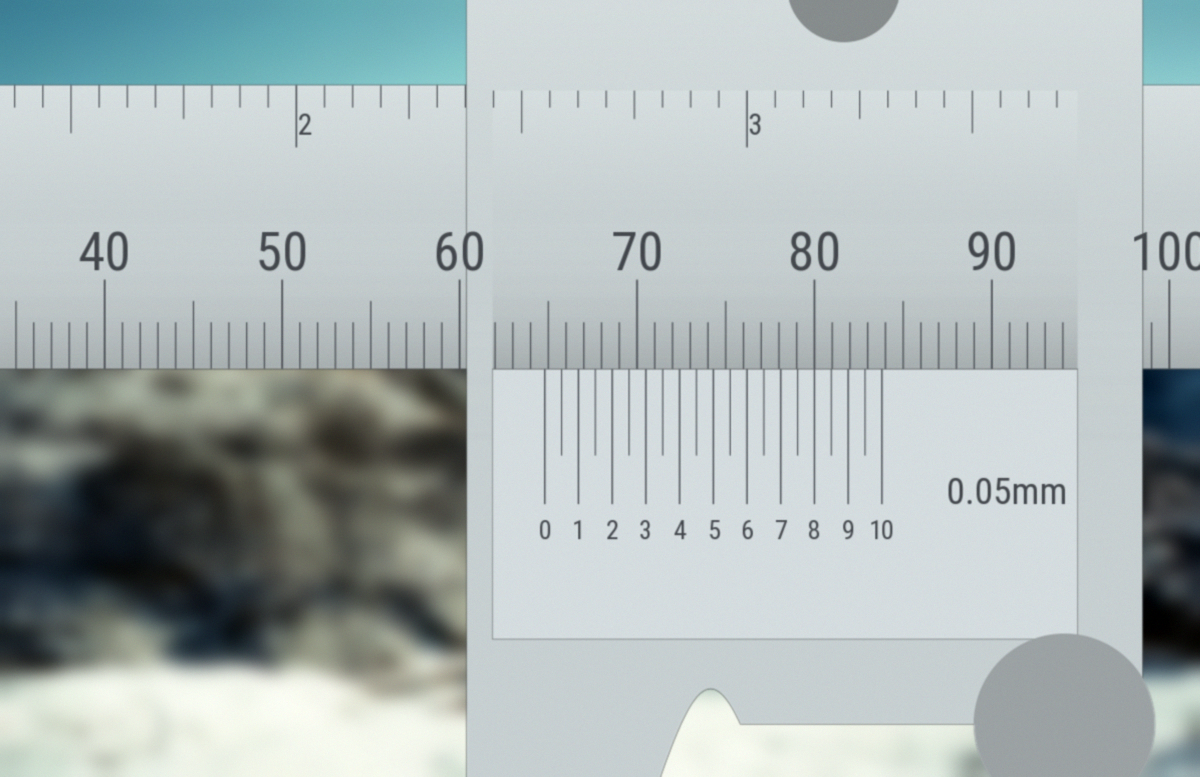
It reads 64.8,mm
